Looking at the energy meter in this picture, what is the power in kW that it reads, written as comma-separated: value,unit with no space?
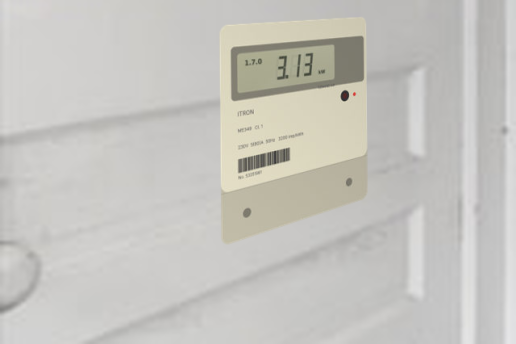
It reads 3.13,kW
